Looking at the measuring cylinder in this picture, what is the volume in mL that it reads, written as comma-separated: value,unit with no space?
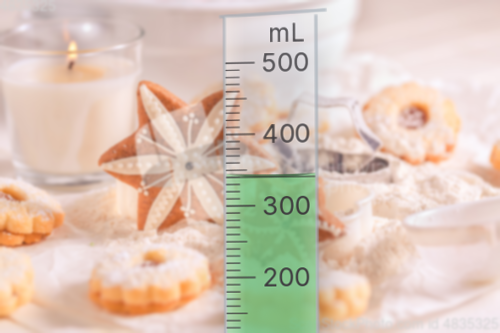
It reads 340,mL
